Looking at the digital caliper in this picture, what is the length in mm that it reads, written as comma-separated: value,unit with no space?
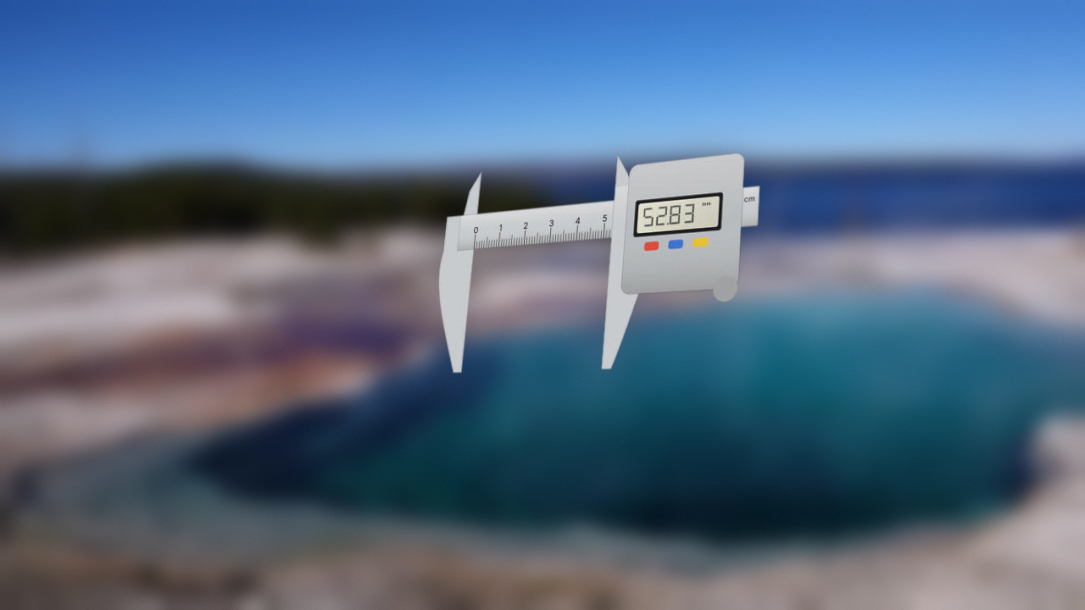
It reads 52.83,mm
